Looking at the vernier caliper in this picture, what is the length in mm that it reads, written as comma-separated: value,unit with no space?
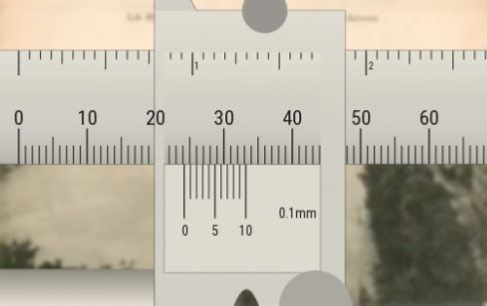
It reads 24.2,mm
